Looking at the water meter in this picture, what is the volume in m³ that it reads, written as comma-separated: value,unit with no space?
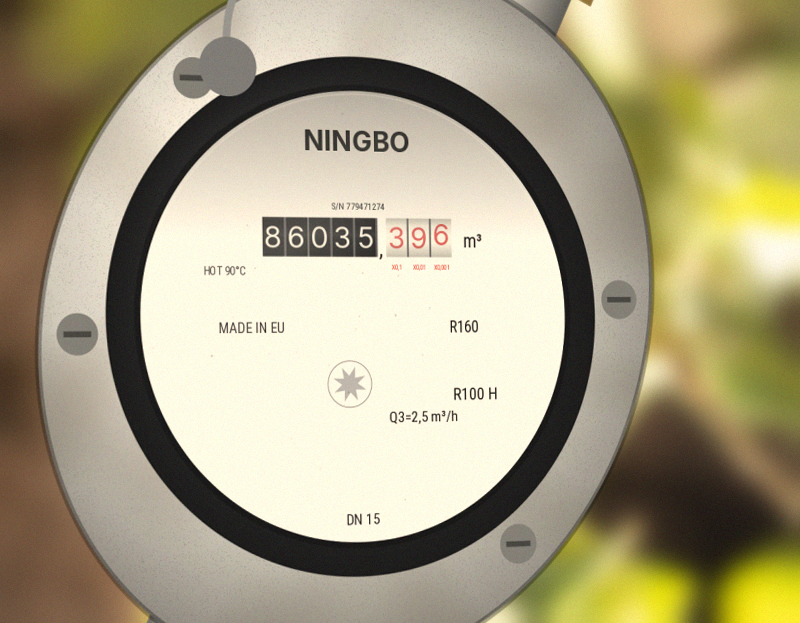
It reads 86035.396,m³
